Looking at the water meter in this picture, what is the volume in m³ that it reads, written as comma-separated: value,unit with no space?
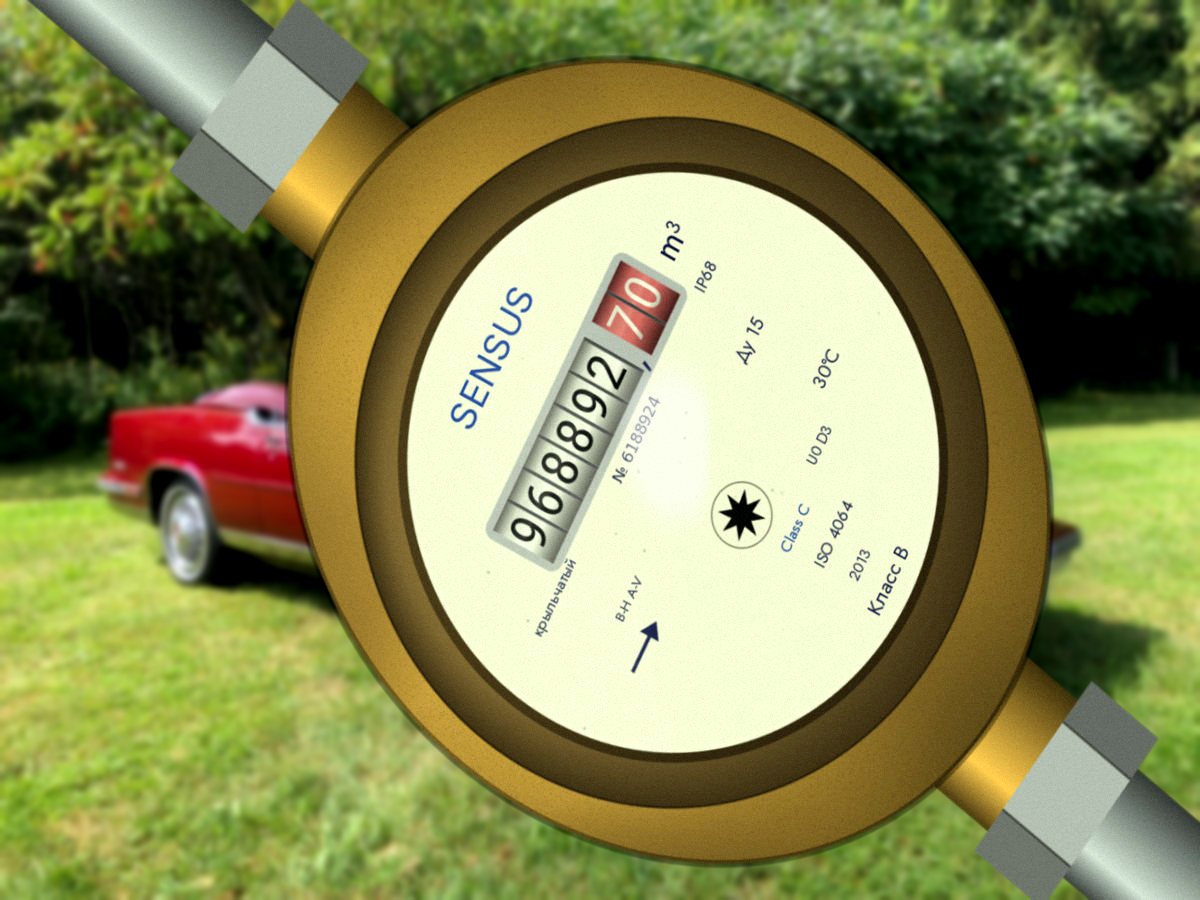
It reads 968892.70,m³
